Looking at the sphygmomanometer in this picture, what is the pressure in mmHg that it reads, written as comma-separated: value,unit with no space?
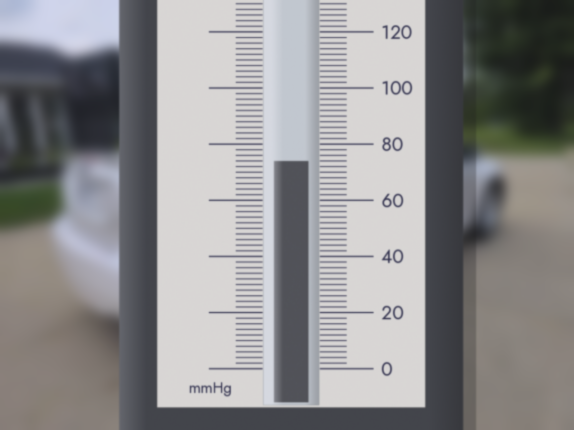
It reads 74,mmHg
